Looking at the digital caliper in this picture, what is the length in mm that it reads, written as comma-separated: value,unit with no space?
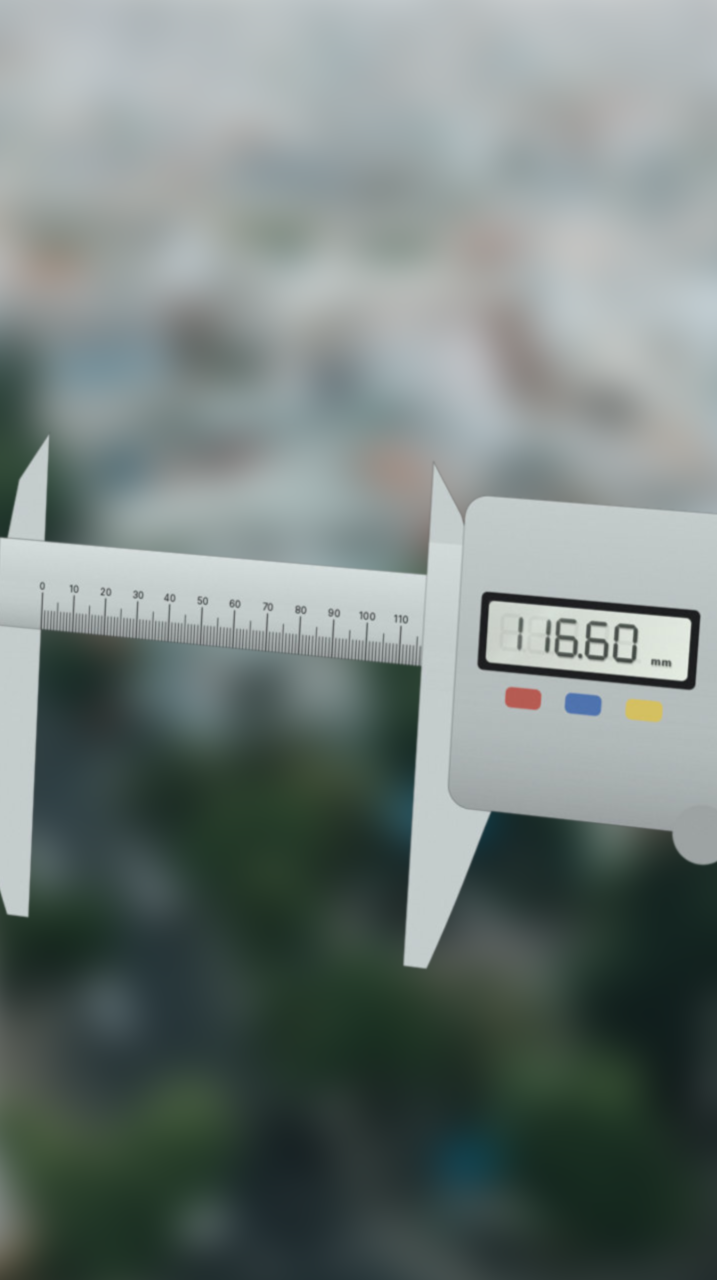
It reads 116.60,mm
